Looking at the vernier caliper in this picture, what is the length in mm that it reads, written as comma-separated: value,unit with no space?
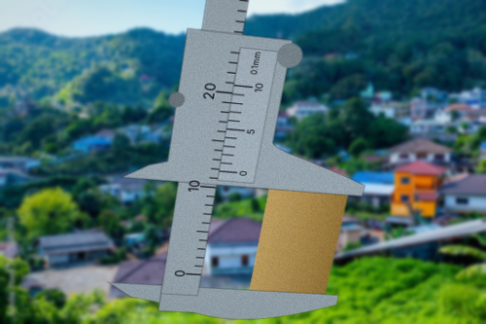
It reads 11.8,mm
